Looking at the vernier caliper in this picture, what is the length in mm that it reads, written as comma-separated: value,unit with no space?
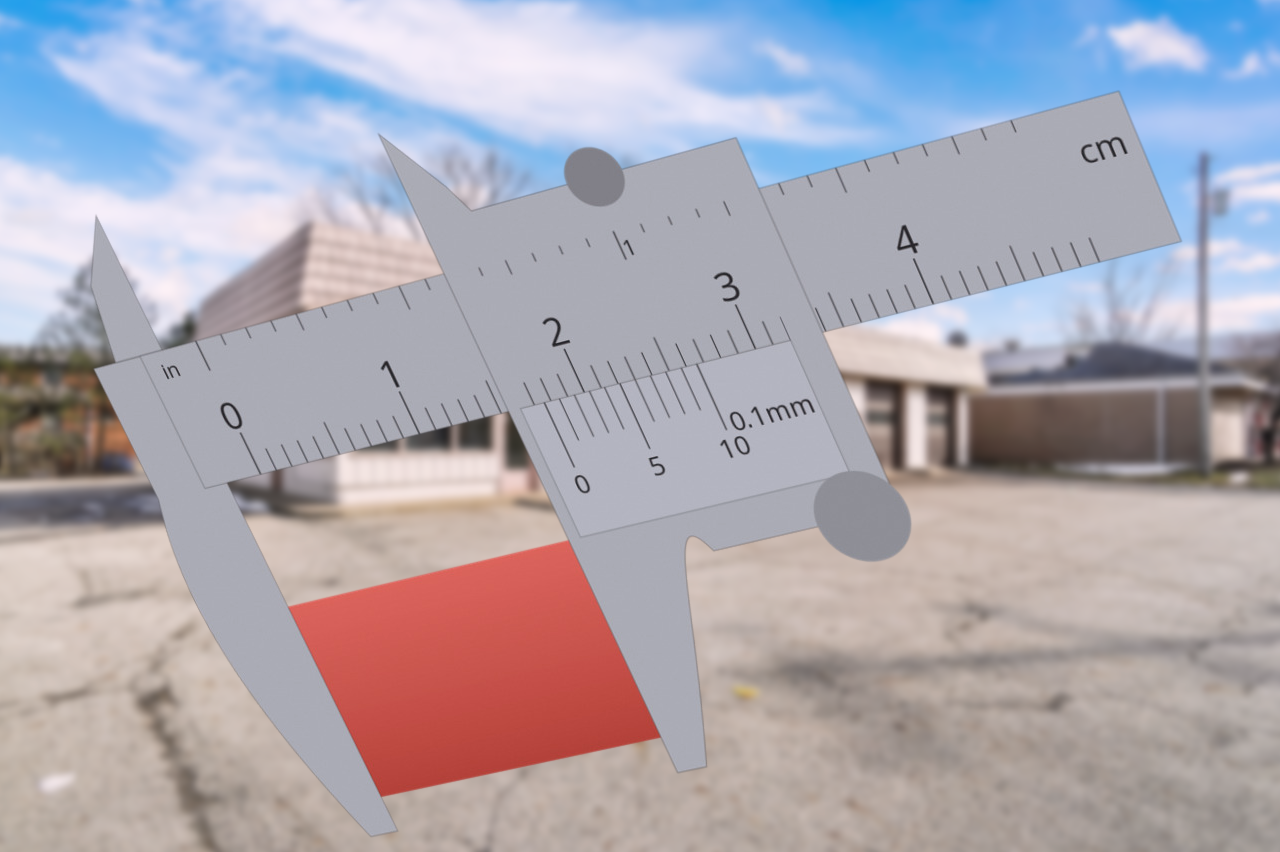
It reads 17.6,mm
